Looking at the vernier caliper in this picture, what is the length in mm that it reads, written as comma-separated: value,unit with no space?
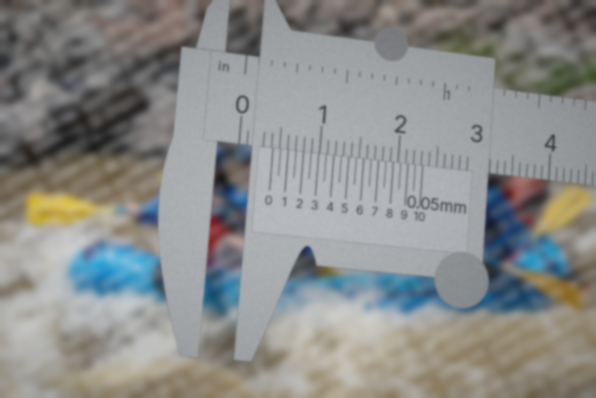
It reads 4.2,mm
